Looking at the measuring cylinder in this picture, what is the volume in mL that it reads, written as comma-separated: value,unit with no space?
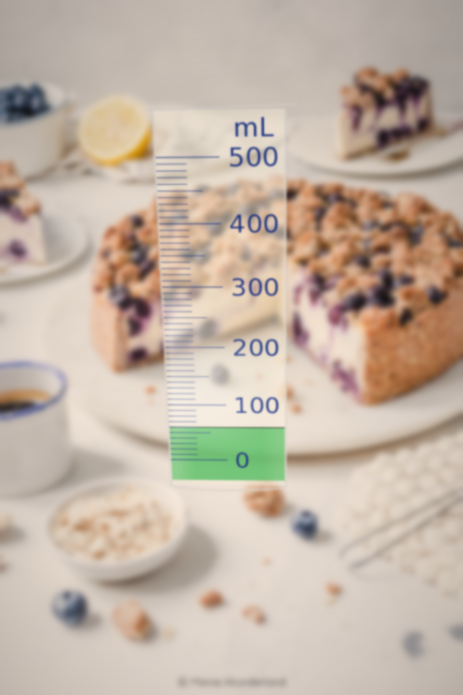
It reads 60,mL
